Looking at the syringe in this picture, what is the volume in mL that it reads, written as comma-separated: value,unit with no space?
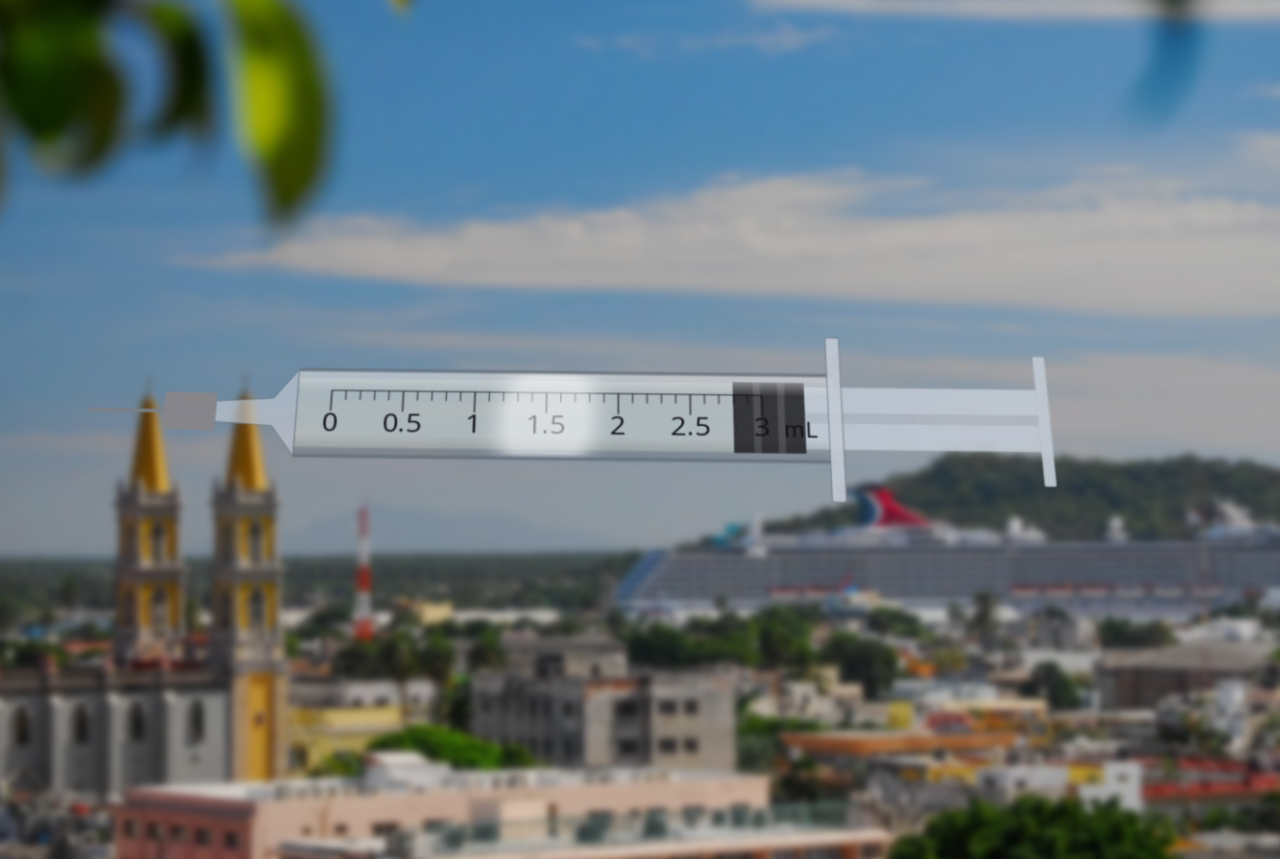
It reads 2.8,mL
